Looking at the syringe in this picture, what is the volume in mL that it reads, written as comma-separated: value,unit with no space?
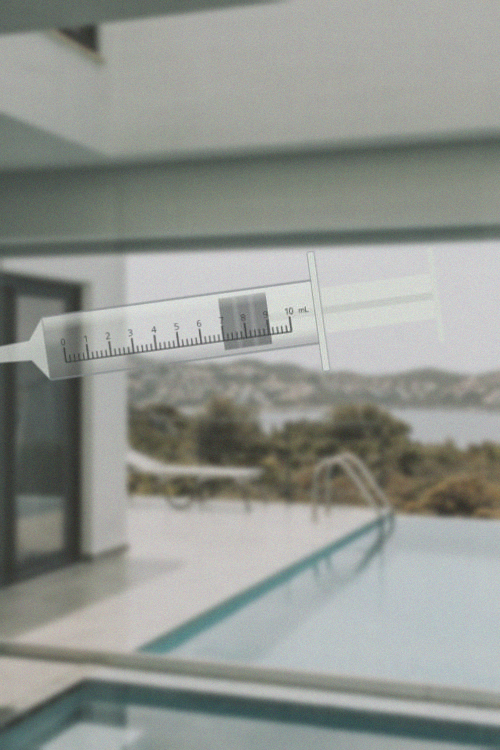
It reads 7,mL
